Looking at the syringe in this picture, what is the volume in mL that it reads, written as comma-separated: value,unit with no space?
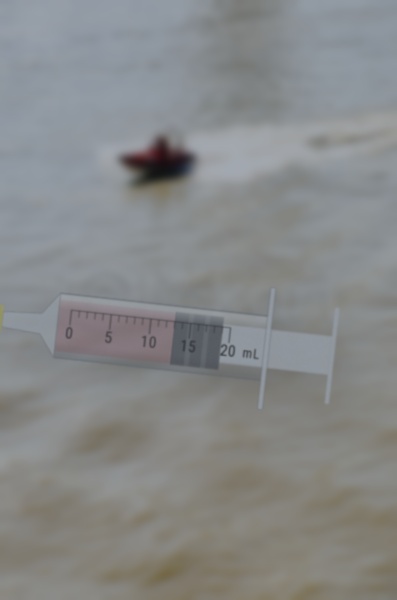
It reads 13,mL
